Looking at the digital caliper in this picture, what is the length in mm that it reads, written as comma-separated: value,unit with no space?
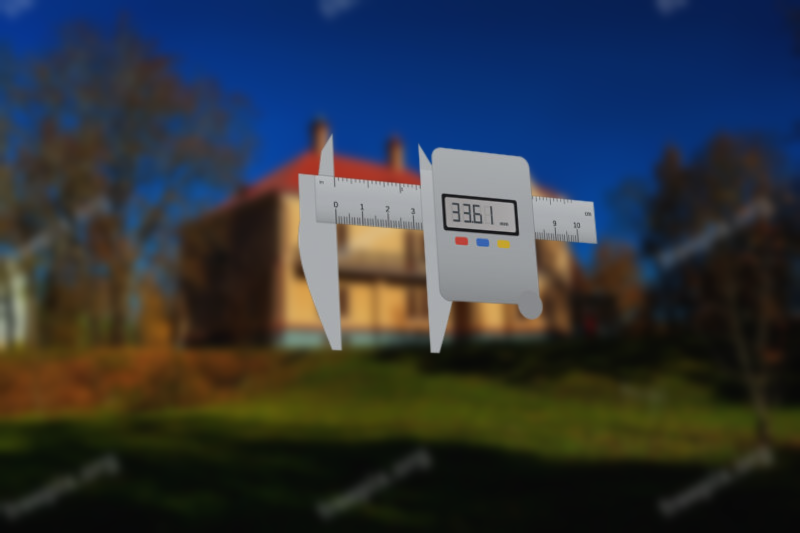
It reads 33.61,mm
